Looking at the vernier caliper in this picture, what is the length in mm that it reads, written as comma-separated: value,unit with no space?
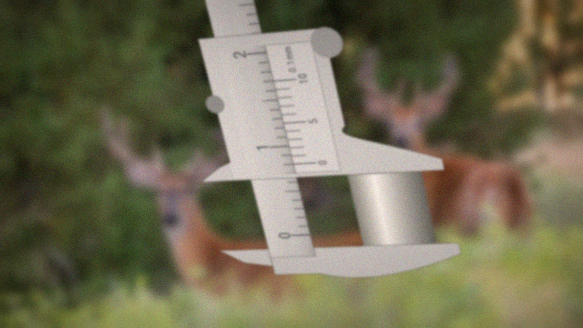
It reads 8.0,mm
